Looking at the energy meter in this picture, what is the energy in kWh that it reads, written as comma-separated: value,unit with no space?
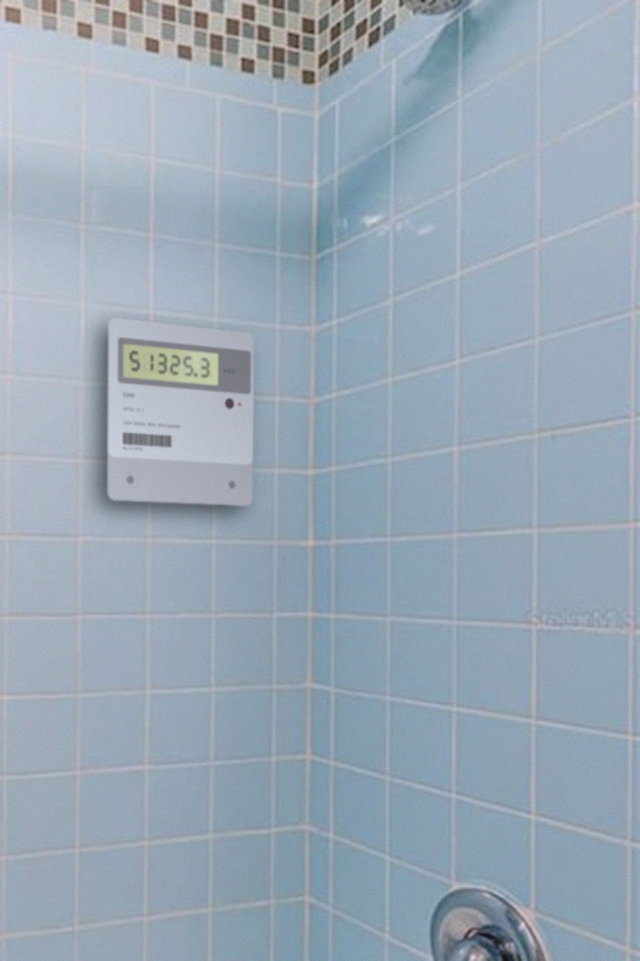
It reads 51325.3,kWh
